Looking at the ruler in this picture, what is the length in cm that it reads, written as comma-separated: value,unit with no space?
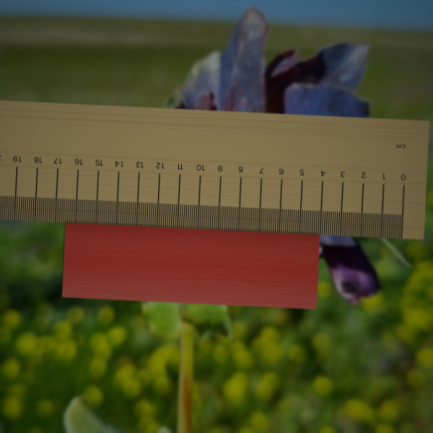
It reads 12.5,cm
